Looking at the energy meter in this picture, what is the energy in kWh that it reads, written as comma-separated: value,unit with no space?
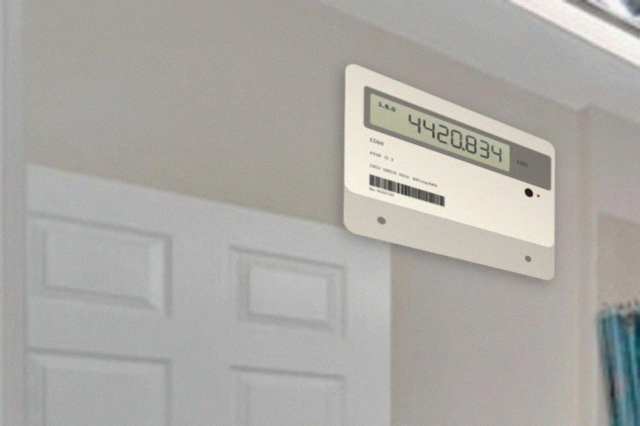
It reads 4420.834,kWh
